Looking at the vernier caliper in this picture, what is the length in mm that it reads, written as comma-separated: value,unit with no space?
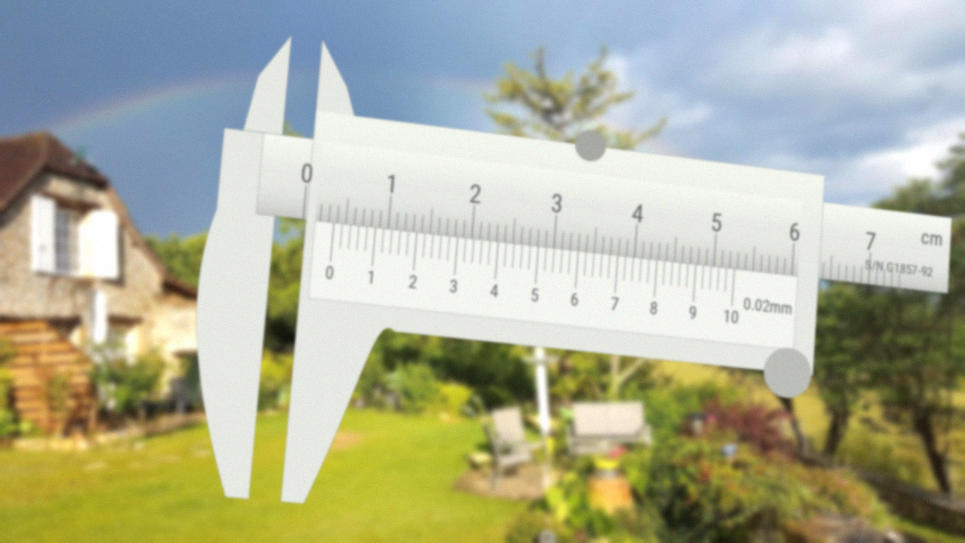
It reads 3.6,mm
